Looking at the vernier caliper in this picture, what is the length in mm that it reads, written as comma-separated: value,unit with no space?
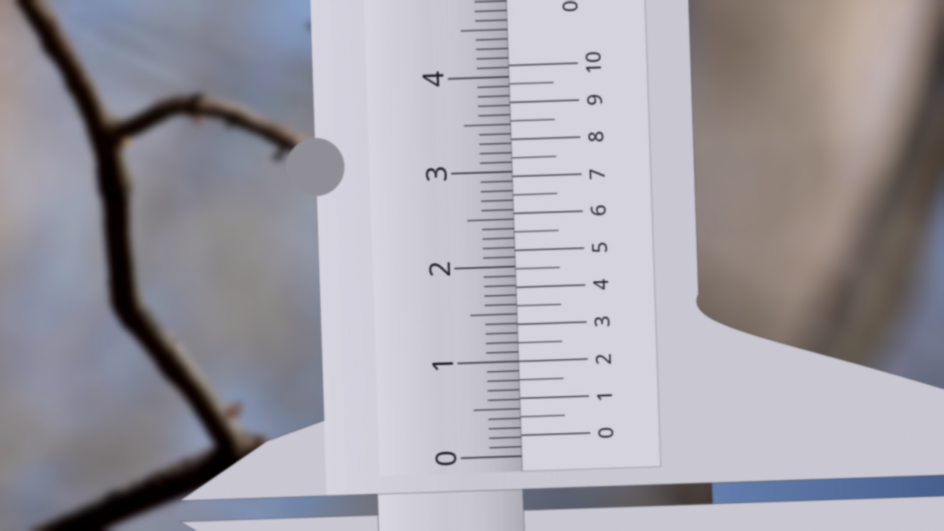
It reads 2.2,mm
